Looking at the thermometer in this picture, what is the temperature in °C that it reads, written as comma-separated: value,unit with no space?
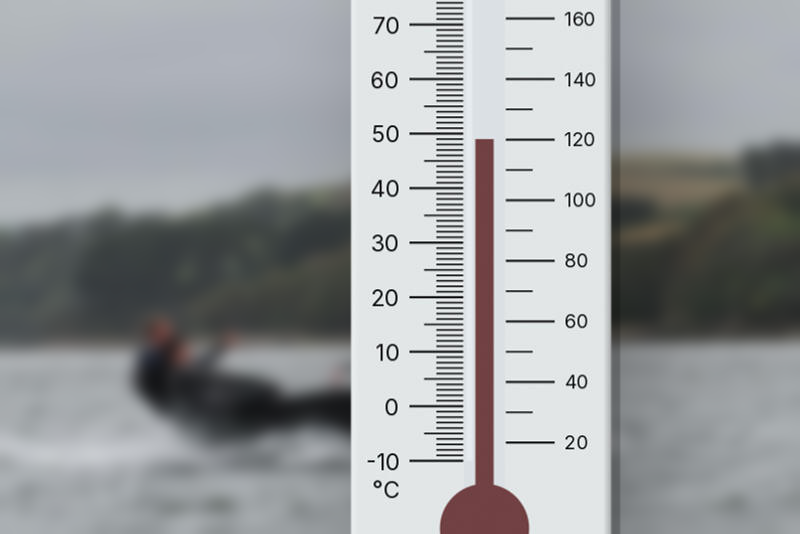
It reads 49,°C
